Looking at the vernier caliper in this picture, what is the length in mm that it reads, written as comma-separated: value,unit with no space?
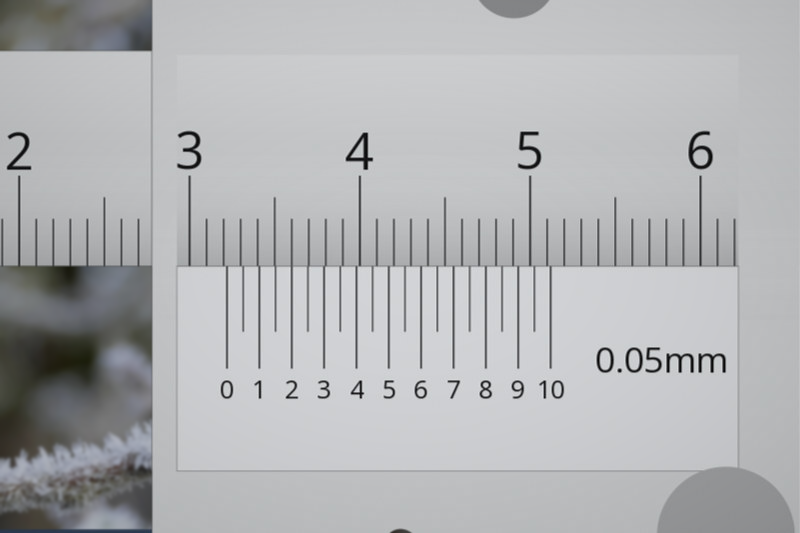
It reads 32.2,mm
